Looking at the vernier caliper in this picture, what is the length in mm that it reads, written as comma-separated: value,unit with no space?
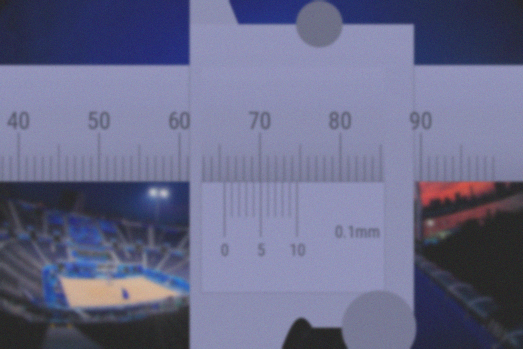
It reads 65.6,mm
